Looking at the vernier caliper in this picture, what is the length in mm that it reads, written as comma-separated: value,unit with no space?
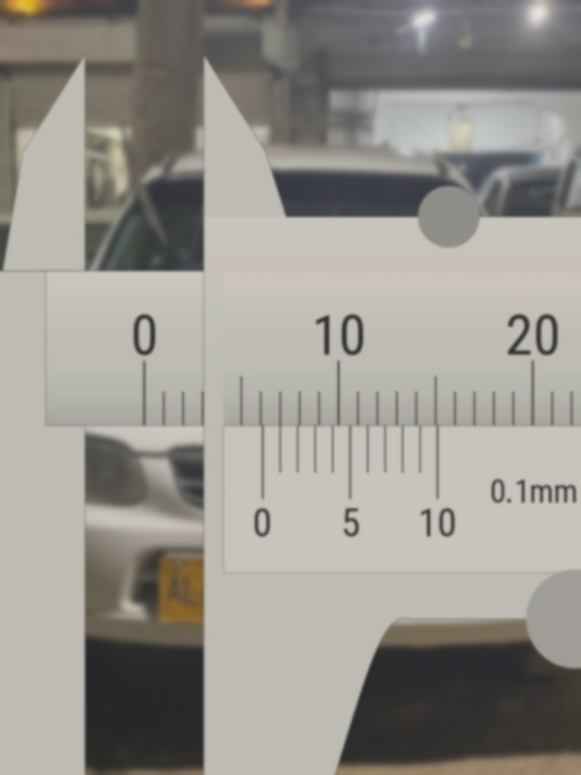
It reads 6.1,mm
